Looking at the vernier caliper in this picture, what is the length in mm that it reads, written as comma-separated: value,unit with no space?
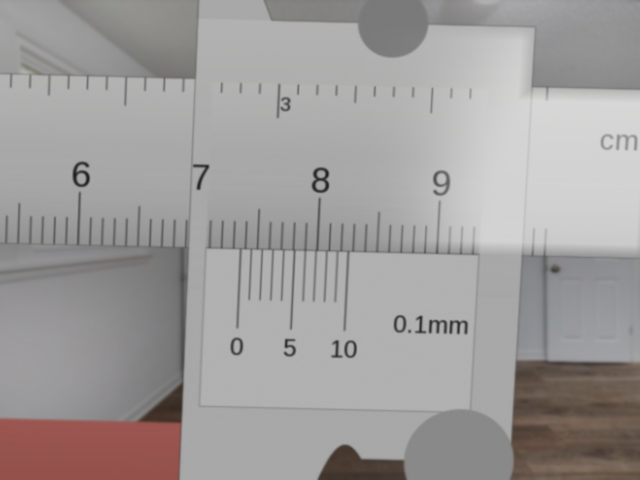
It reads 73.6,mm
